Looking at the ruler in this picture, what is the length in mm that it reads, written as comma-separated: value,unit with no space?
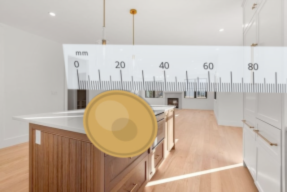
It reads 35,mm
